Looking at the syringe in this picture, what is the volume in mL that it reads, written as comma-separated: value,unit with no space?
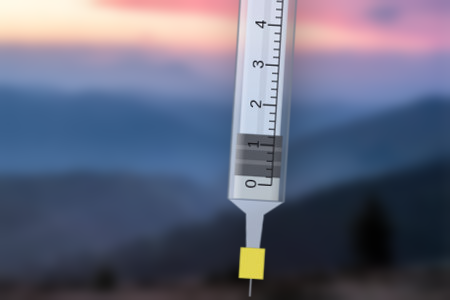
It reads 0.2,mL
